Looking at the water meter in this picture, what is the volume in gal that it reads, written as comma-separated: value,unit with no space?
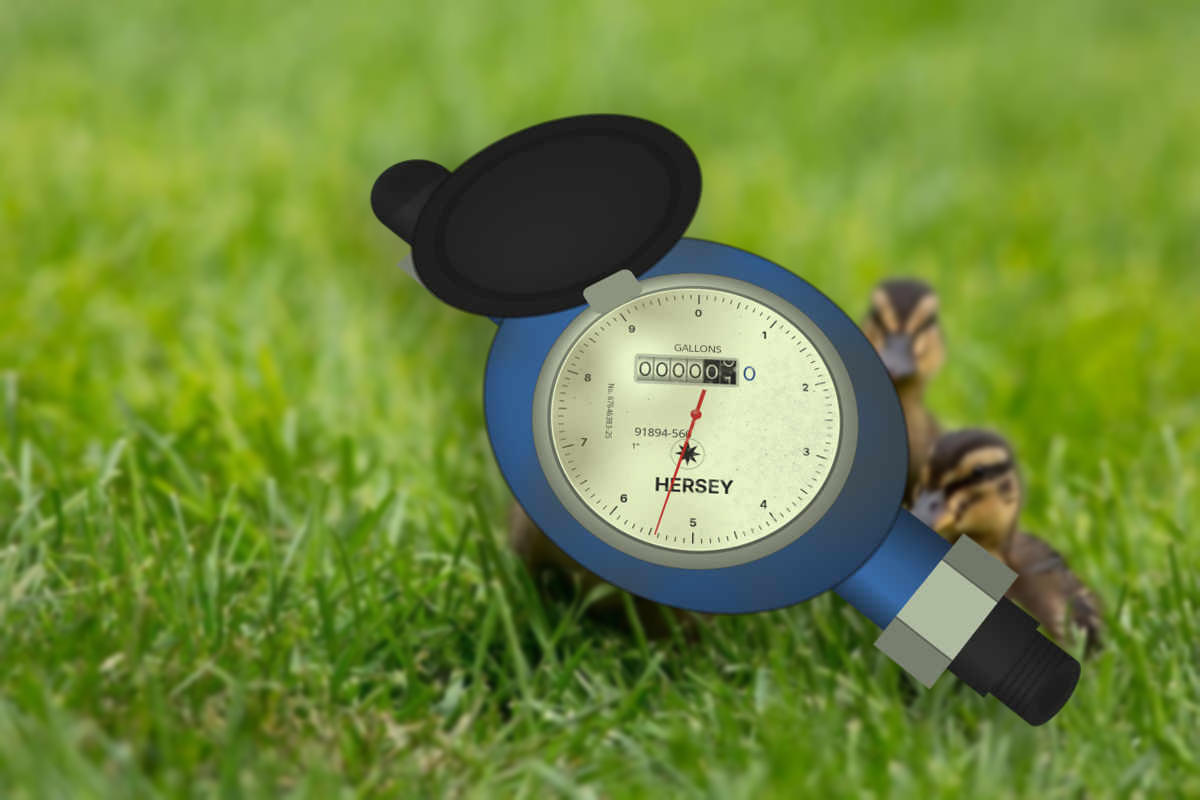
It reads 5.4,gal
